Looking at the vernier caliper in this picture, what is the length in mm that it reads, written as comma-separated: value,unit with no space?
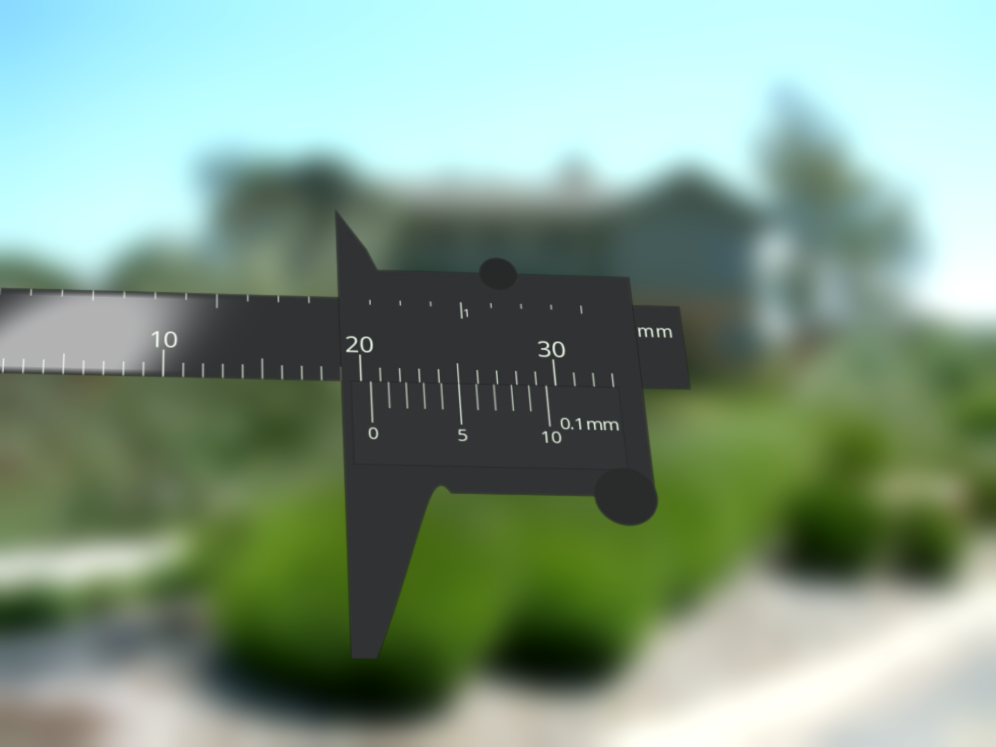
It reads 20.5,mm
